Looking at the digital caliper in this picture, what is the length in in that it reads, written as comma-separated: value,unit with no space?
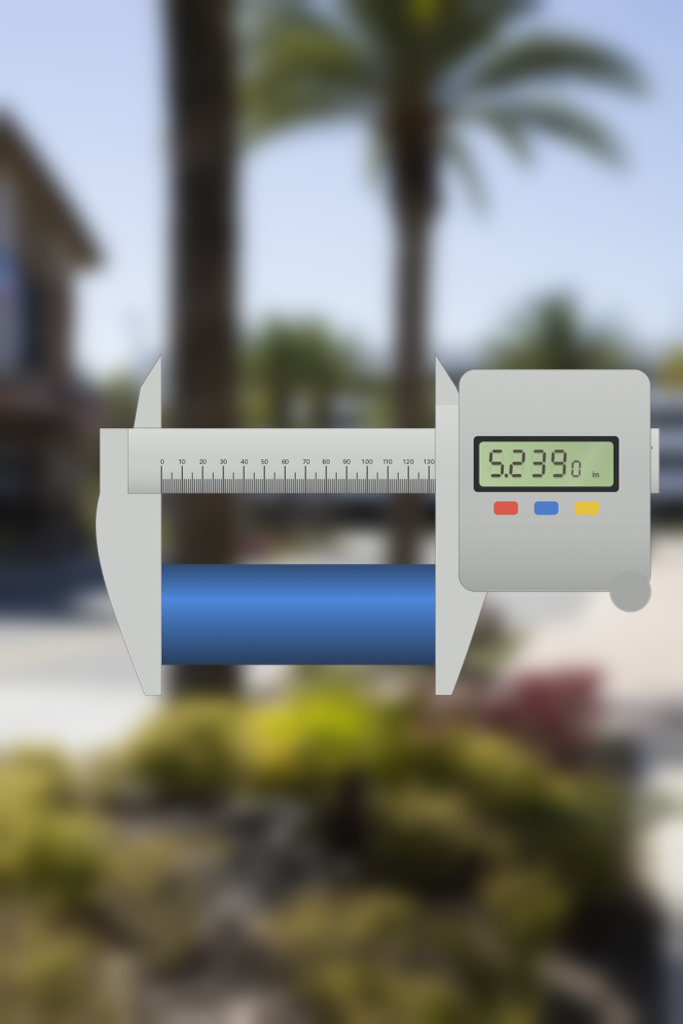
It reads 5.2390,in
